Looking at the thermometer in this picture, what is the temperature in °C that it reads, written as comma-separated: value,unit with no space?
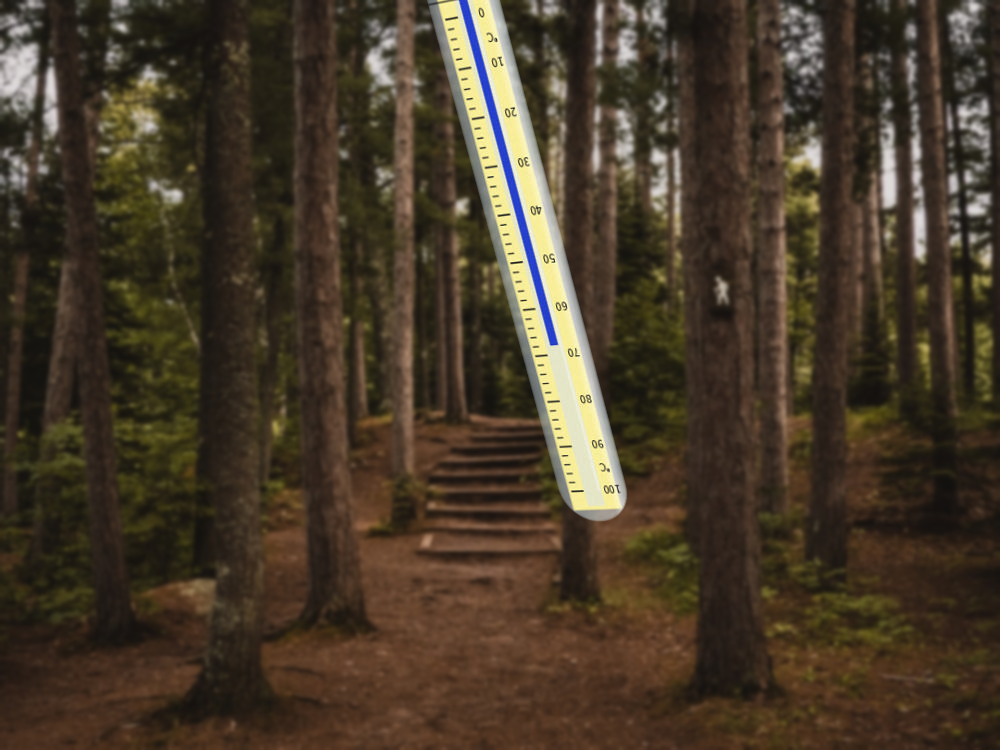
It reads 68,°C
